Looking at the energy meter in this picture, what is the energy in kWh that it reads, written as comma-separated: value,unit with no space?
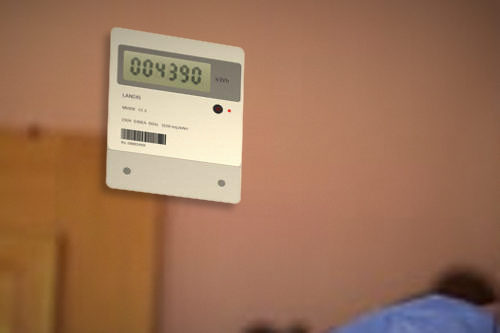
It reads 4390,kWh
